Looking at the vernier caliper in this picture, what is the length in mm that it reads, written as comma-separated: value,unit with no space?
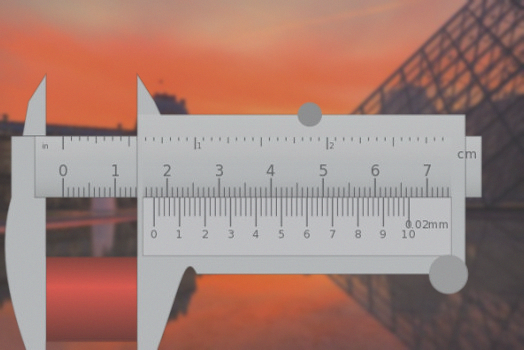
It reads 17.5,mm
